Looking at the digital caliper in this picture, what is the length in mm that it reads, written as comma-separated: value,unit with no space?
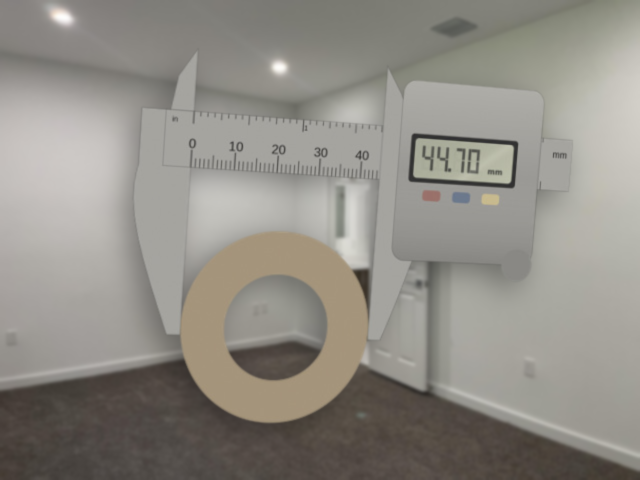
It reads 44.70,mm
